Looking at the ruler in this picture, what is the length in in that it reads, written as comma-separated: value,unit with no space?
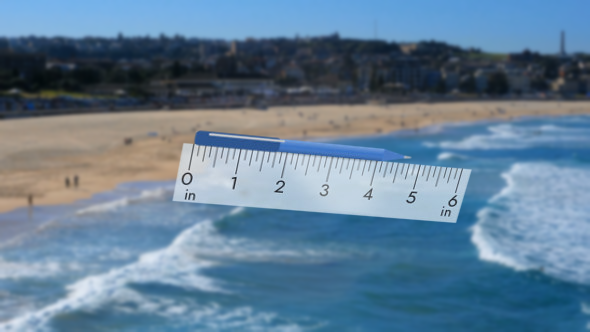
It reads 4.75,in
